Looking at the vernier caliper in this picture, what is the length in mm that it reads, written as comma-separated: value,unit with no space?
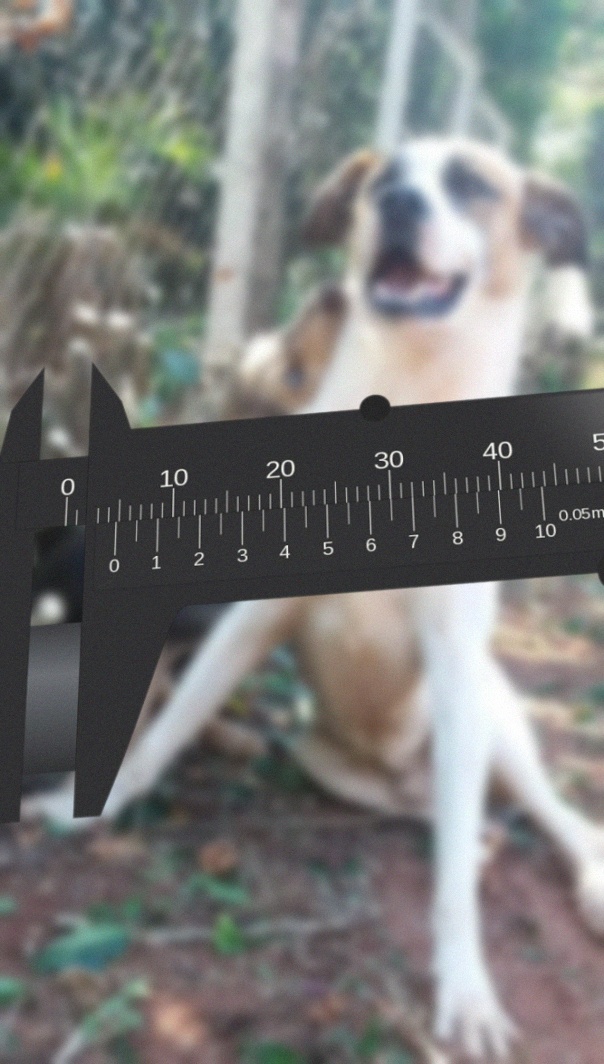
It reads 4.7,mm
